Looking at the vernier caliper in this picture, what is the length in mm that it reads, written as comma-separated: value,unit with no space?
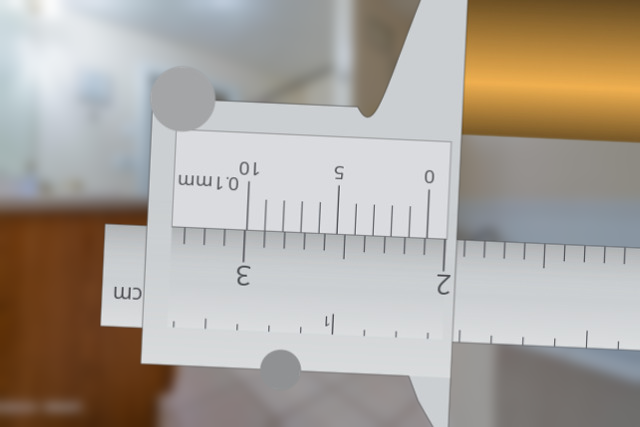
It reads 20.9,mm
